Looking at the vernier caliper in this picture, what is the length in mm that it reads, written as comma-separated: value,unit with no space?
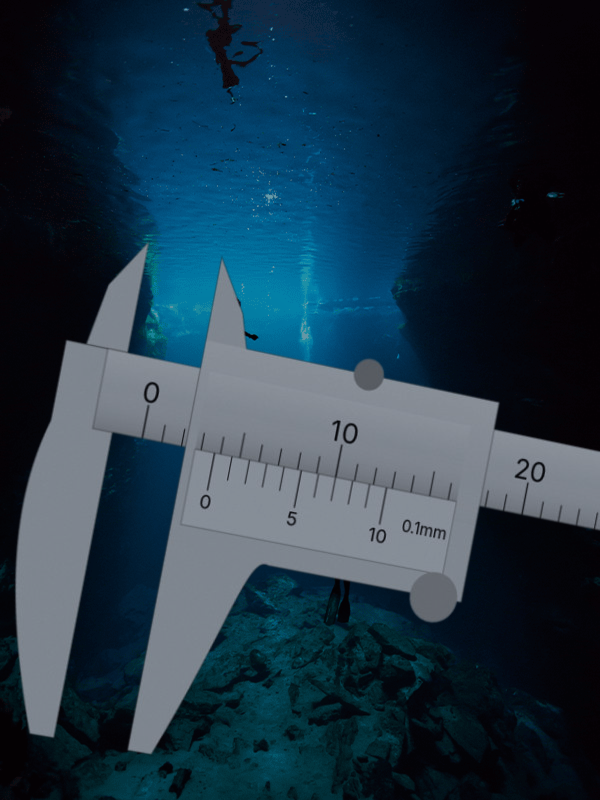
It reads 3.7,mm
